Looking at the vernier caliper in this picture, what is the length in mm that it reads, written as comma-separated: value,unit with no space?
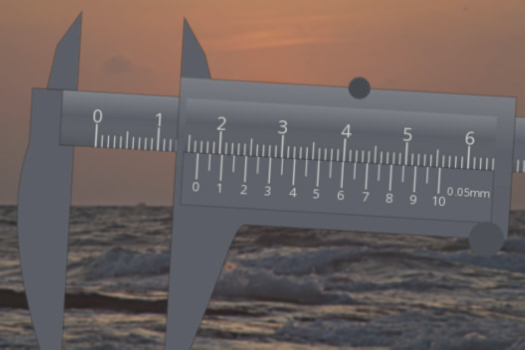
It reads 16.5,mm
